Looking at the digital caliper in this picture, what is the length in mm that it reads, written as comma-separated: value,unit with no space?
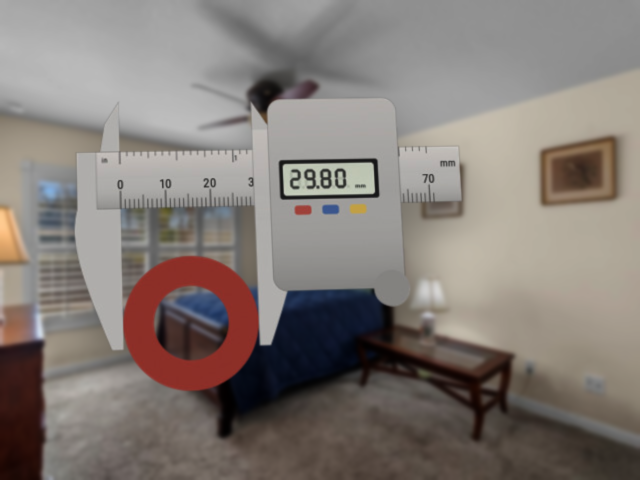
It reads 29.80,mm
